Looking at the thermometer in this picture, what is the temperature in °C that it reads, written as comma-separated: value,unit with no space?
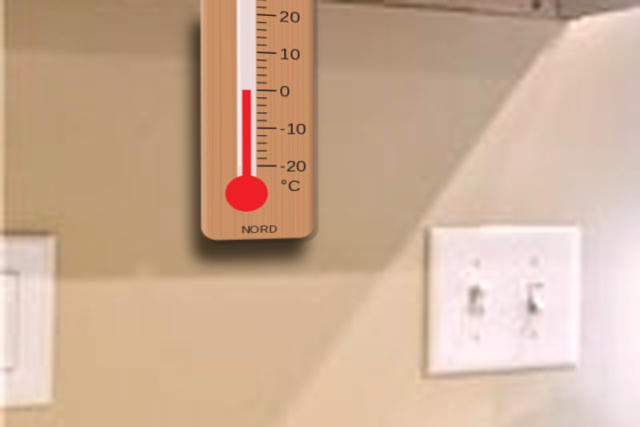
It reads 0,°C
